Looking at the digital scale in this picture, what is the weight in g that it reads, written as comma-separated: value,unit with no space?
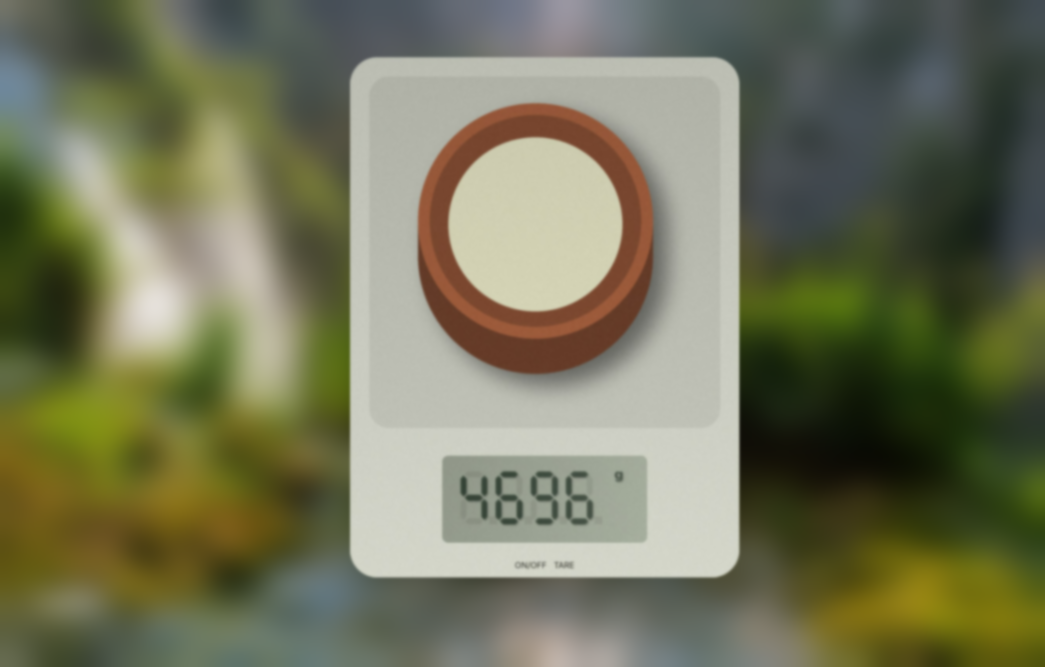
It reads 4696,g
